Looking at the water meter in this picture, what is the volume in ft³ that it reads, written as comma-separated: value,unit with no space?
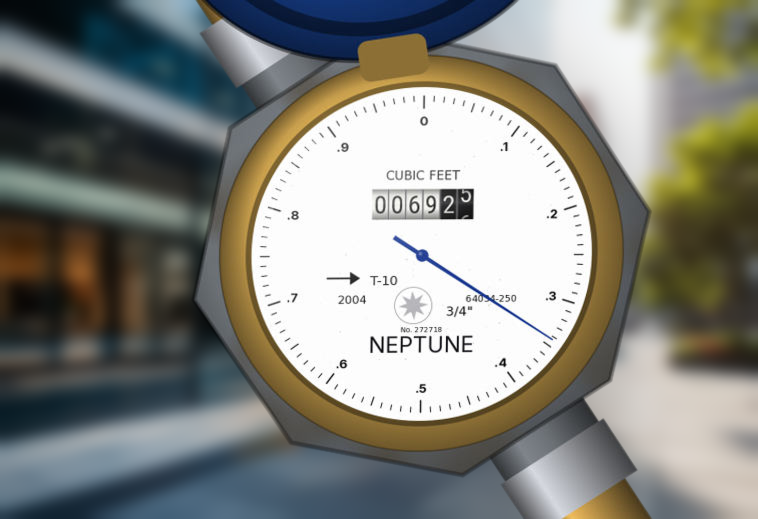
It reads 6925.34,ft³
